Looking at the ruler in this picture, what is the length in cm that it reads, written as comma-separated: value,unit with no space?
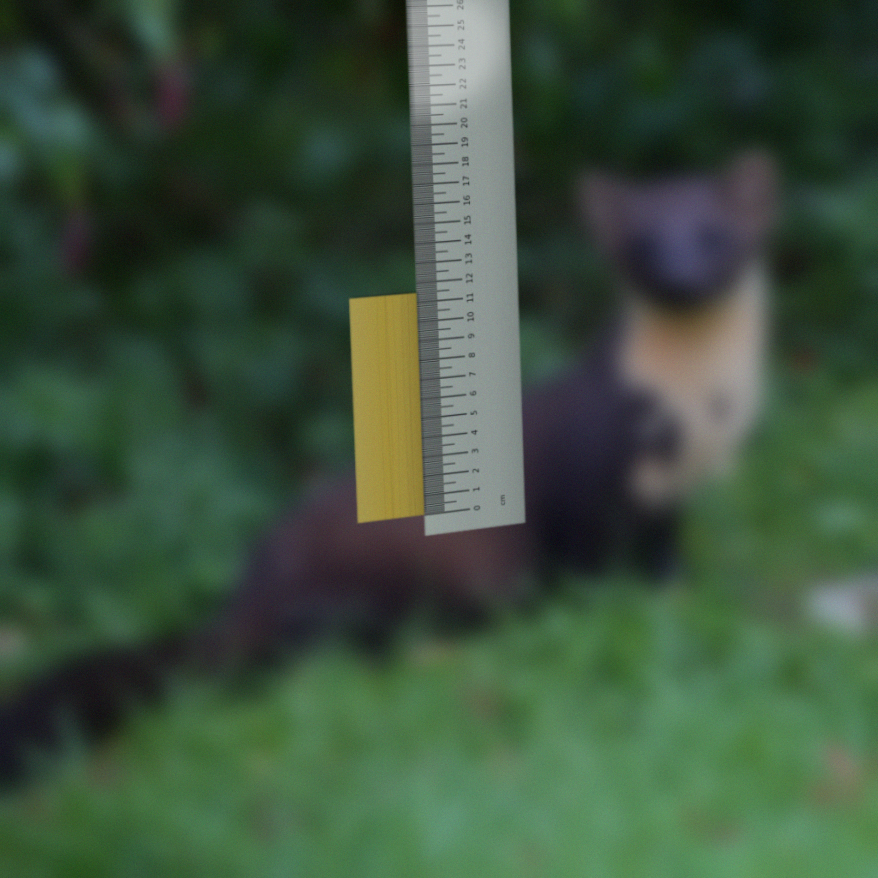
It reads 11.5,cm
